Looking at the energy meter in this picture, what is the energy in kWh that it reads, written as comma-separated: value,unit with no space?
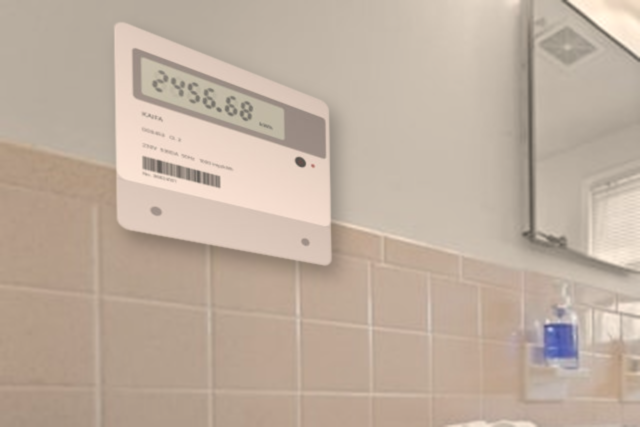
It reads 2456.68,kWh
